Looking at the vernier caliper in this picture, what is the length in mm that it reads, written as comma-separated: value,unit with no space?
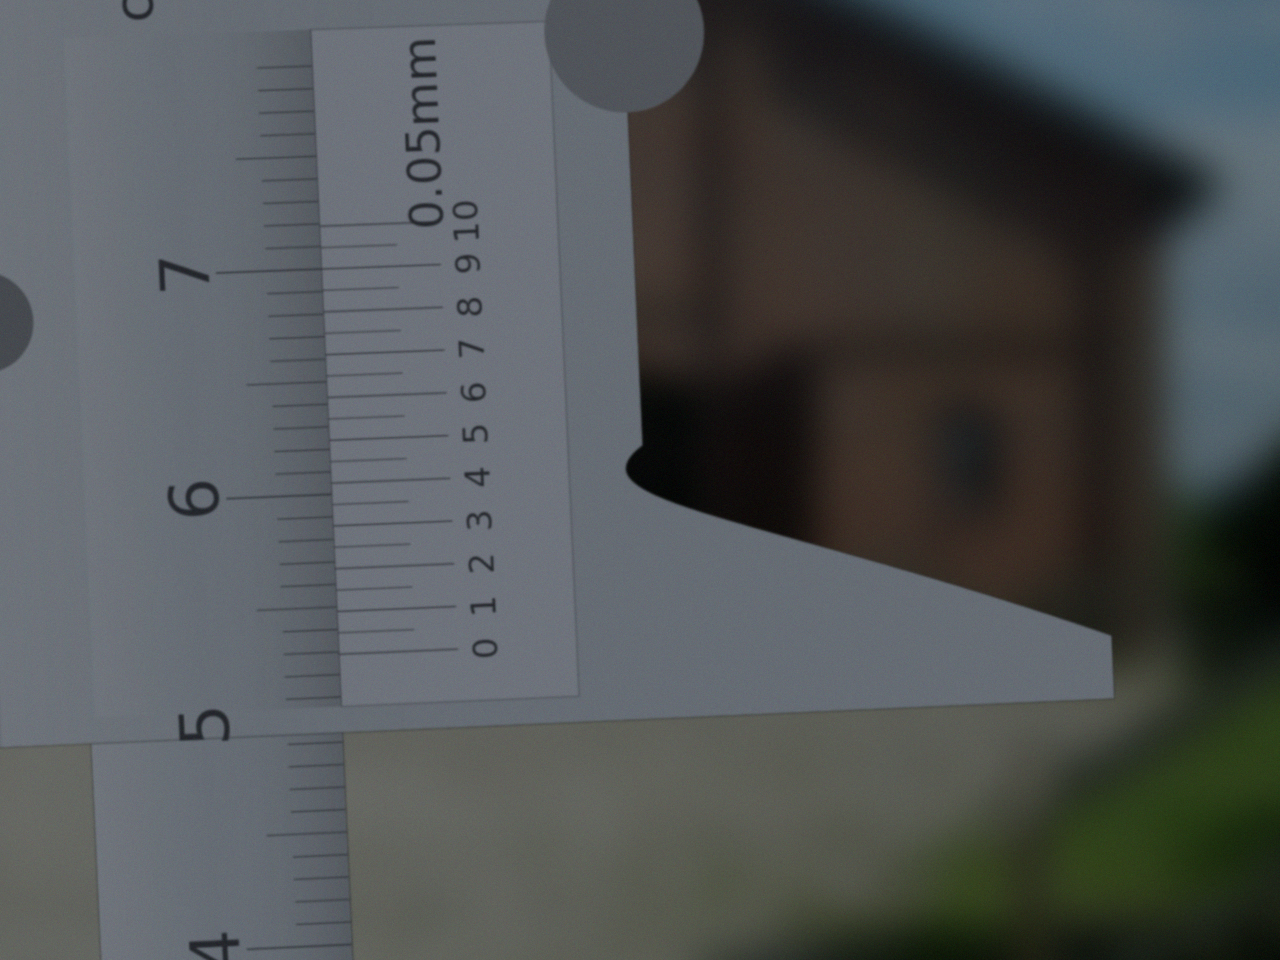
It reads 52.9,mm
